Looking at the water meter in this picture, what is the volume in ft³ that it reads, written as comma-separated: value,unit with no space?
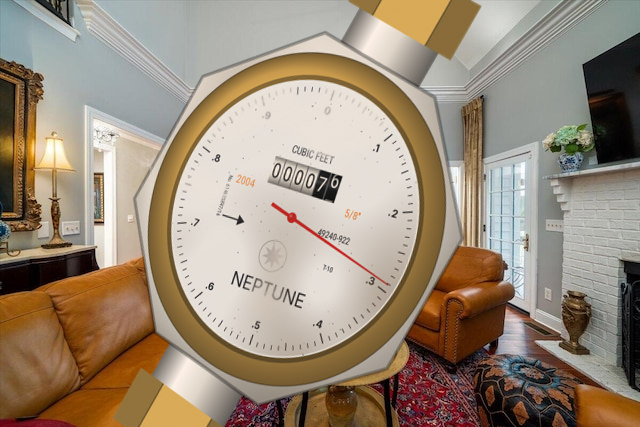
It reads 76.29,ft³
